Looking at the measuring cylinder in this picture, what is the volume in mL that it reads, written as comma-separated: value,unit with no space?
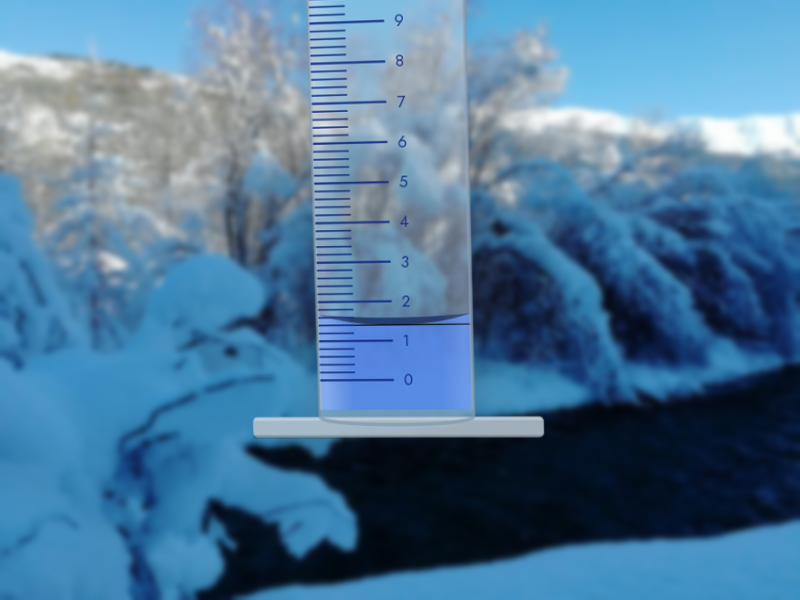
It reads 1.4,mL
